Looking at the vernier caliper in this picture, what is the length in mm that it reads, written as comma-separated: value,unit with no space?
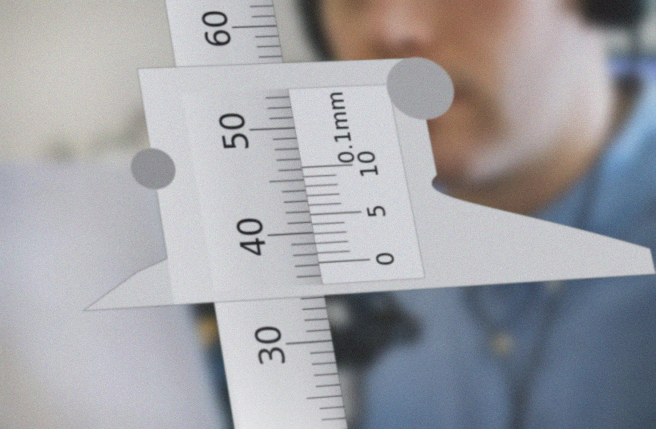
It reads 37.2,mm
